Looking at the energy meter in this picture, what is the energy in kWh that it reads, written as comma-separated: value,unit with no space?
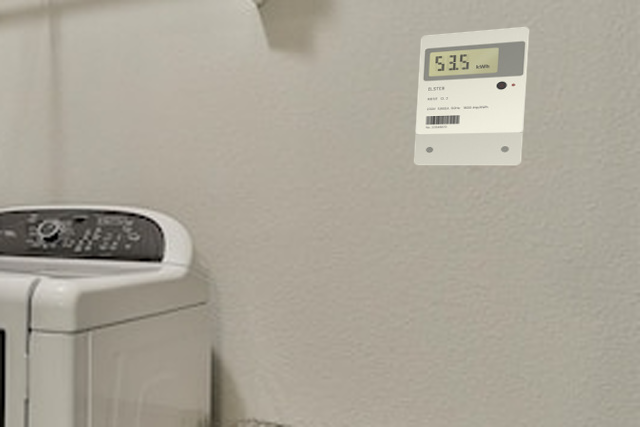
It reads 53.5,kWh
